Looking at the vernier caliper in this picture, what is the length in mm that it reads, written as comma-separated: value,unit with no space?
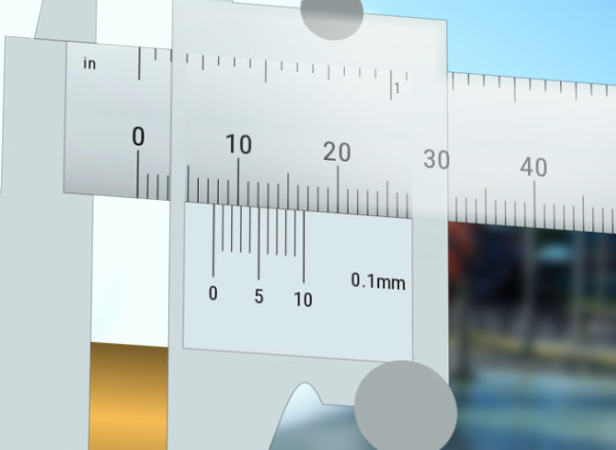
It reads 7.6,mm
